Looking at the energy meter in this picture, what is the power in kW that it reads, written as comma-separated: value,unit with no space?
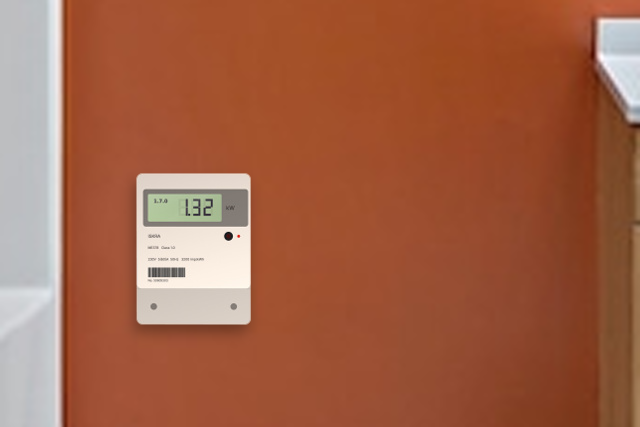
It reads 1.32,kW
